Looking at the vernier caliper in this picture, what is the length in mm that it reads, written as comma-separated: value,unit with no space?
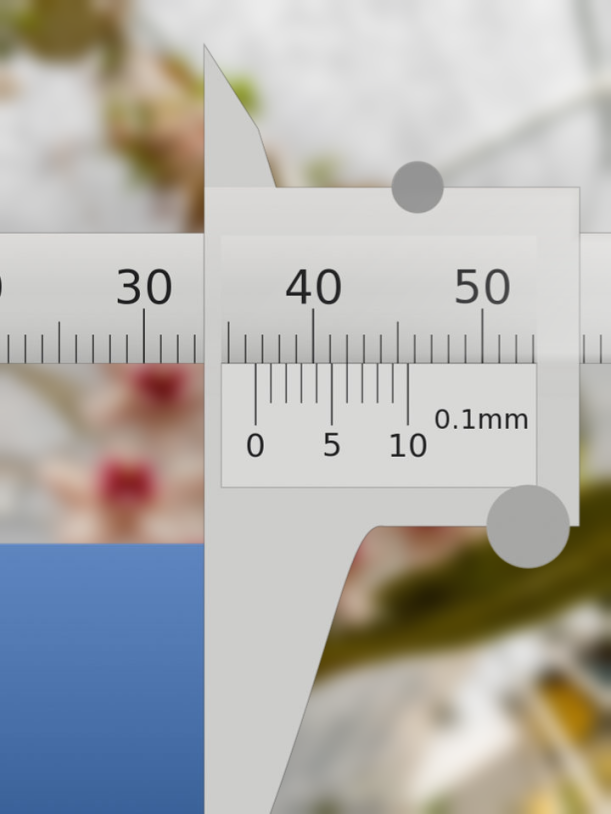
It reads 36.6,mm
